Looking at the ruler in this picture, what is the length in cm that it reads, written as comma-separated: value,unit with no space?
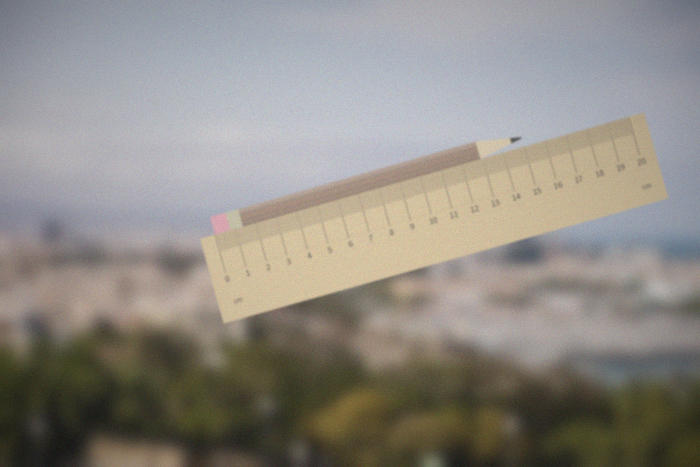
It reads 15,cm
